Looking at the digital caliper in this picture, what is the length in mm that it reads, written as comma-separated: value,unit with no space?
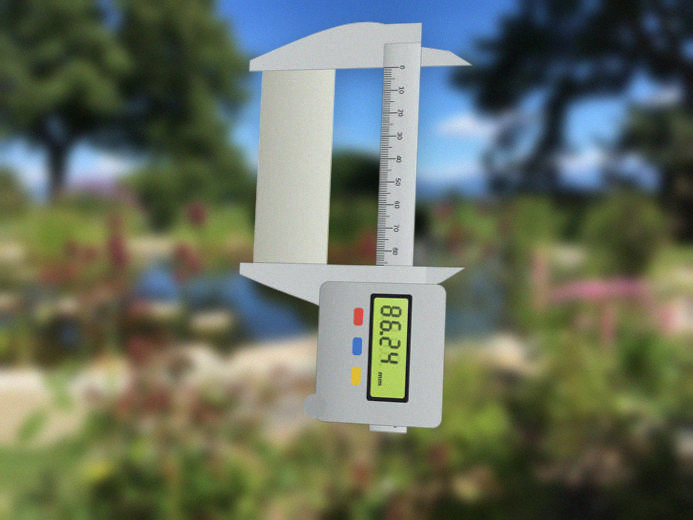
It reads 86.24,mm
